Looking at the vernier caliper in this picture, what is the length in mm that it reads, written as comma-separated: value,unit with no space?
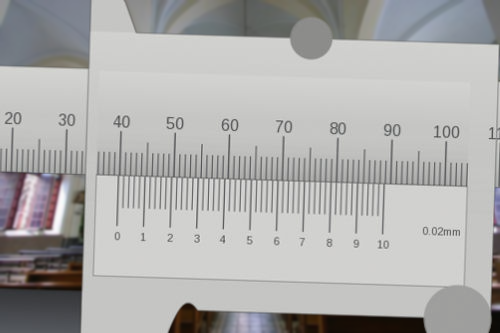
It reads 39.8,mm
